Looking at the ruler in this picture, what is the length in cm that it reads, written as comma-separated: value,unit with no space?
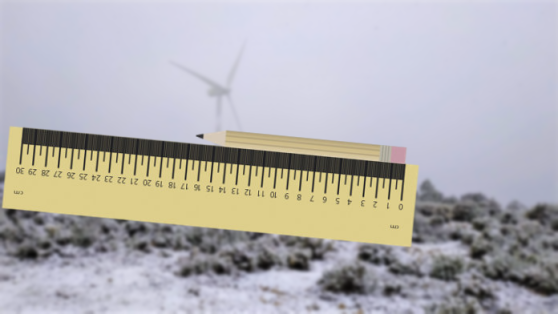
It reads 16.5,cm
